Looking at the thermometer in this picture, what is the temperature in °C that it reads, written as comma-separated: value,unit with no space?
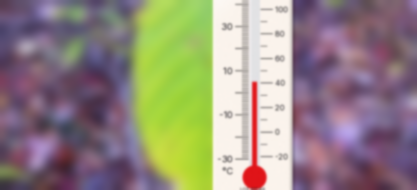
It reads 5,°C
